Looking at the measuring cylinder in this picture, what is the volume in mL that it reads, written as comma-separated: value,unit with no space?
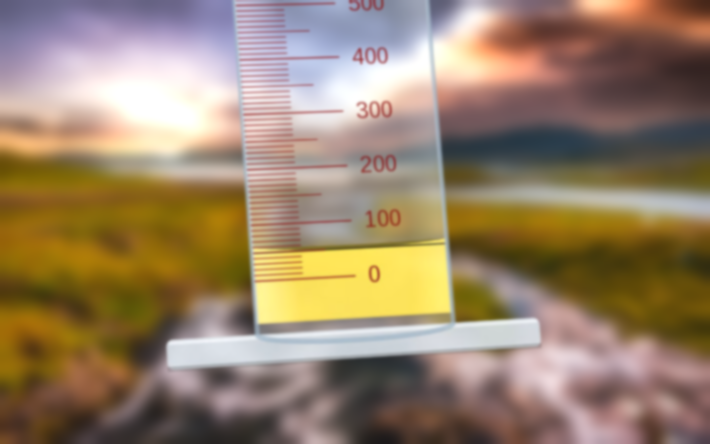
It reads 50,mL
